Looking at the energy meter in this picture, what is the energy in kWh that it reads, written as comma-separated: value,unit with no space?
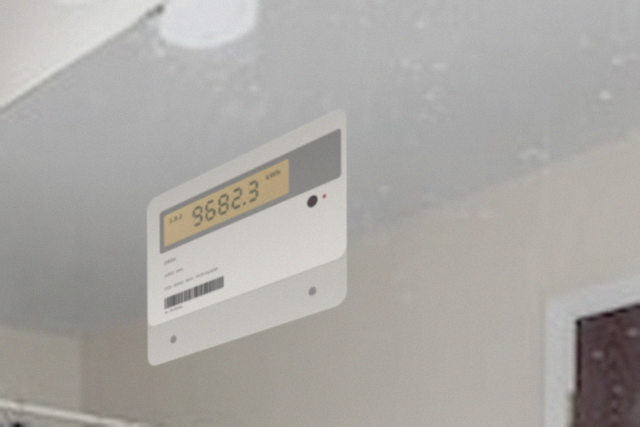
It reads 9682.3,kWh
